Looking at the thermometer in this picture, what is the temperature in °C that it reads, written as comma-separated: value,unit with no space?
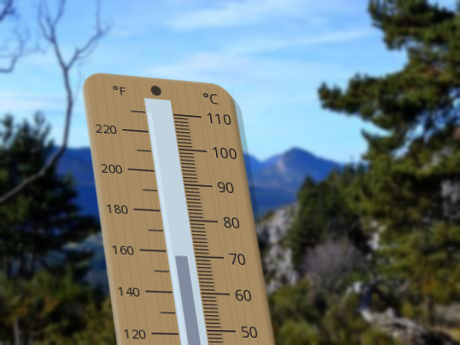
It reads 70,°C
